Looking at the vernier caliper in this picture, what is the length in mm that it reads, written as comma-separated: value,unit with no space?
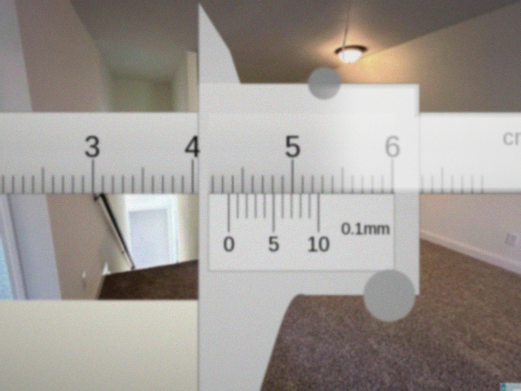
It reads 43.6,mm
